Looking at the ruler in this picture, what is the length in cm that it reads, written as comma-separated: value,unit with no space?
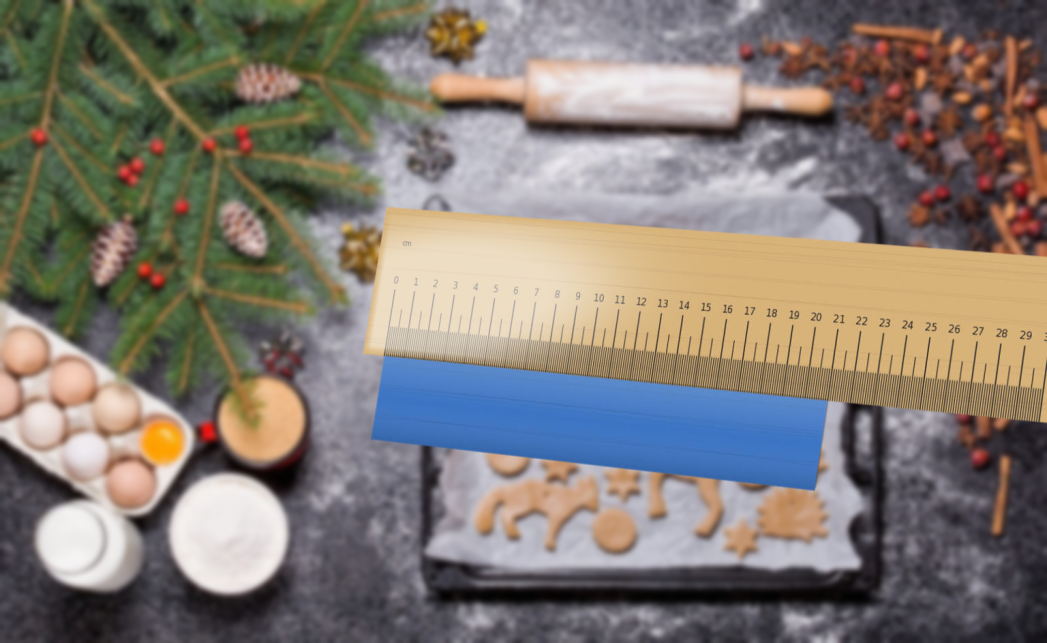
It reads 21,cm
